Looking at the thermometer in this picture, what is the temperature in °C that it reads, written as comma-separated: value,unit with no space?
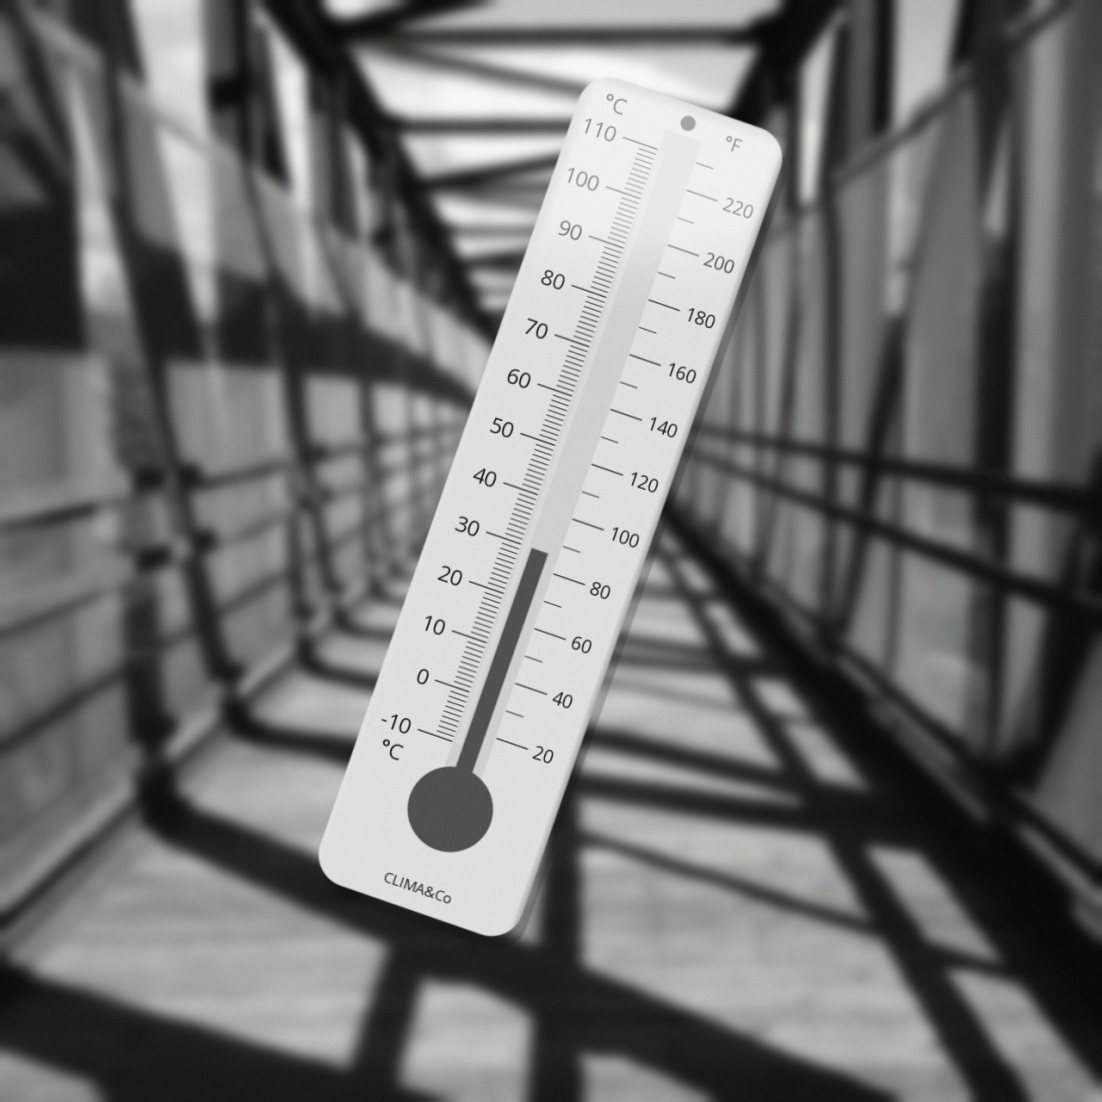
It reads 30,°C
